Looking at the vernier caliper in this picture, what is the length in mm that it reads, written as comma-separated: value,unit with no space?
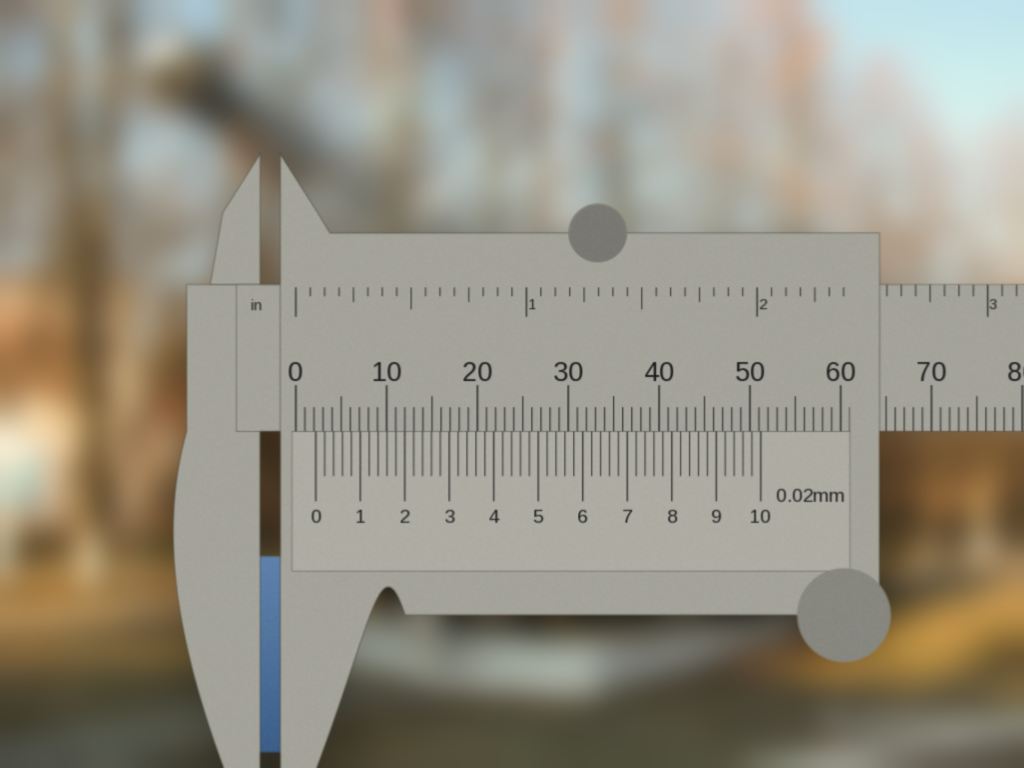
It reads 2.2,mm
